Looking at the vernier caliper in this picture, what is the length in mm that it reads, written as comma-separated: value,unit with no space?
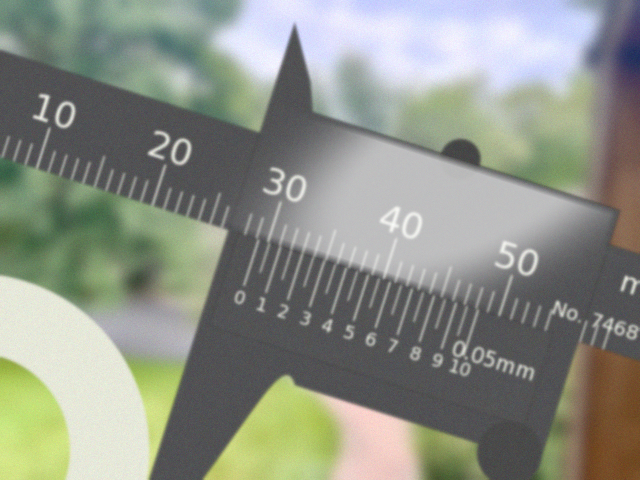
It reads 29.2,mm
